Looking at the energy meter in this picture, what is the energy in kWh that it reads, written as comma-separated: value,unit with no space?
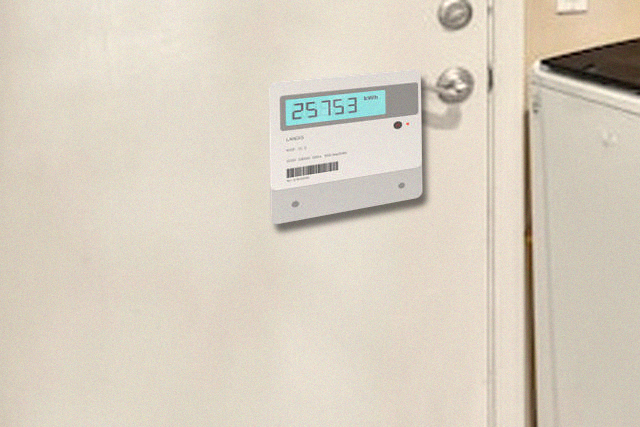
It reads 25753,kWh
